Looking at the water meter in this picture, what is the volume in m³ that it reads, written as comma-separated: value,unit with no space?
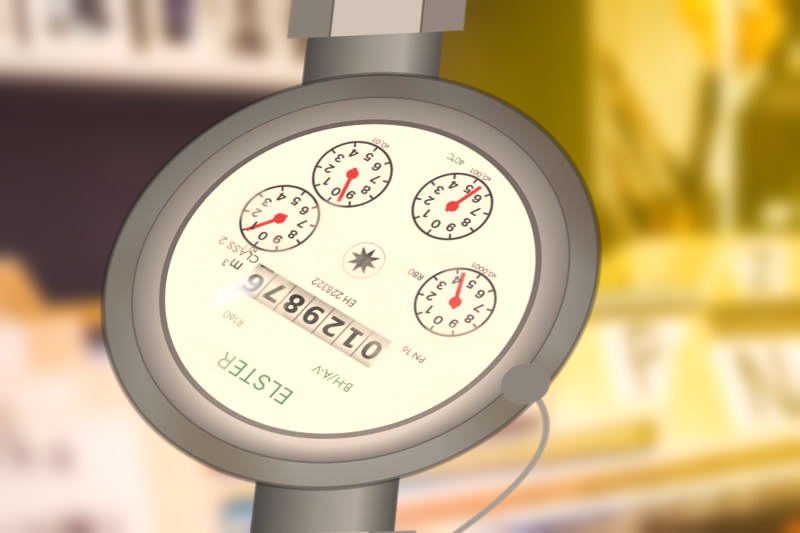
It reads 129876.0954,m³
